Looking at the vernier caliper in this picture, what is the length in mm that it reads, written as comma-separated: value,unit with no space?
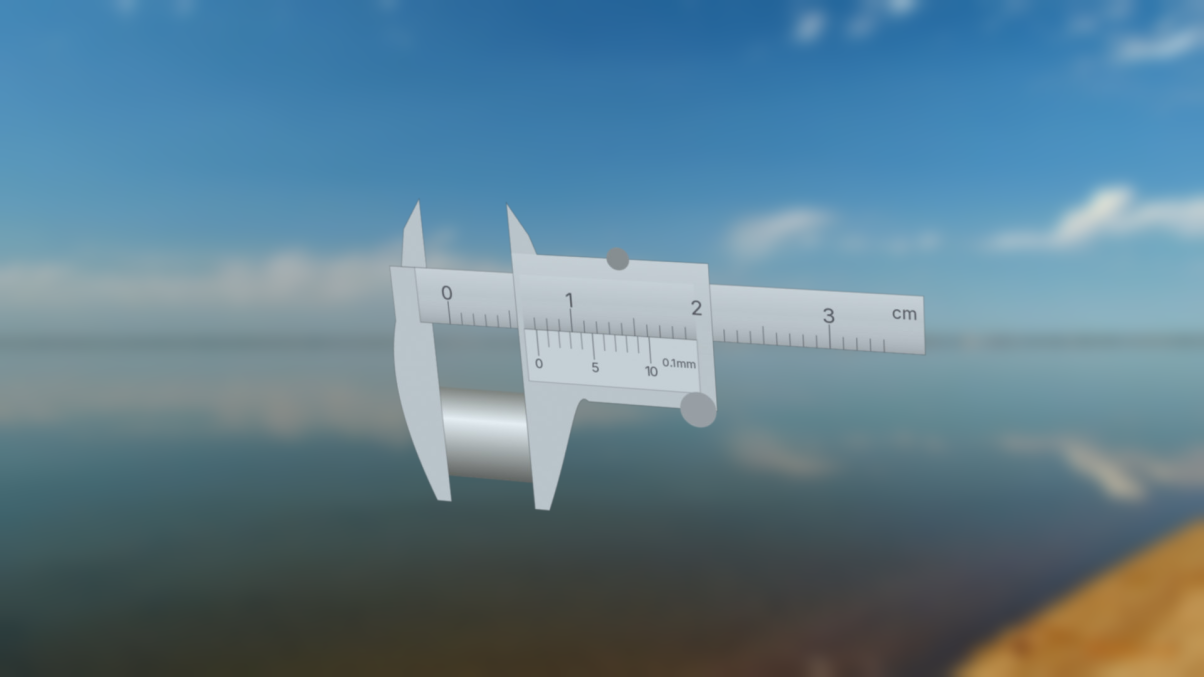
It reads 7.1,mm
